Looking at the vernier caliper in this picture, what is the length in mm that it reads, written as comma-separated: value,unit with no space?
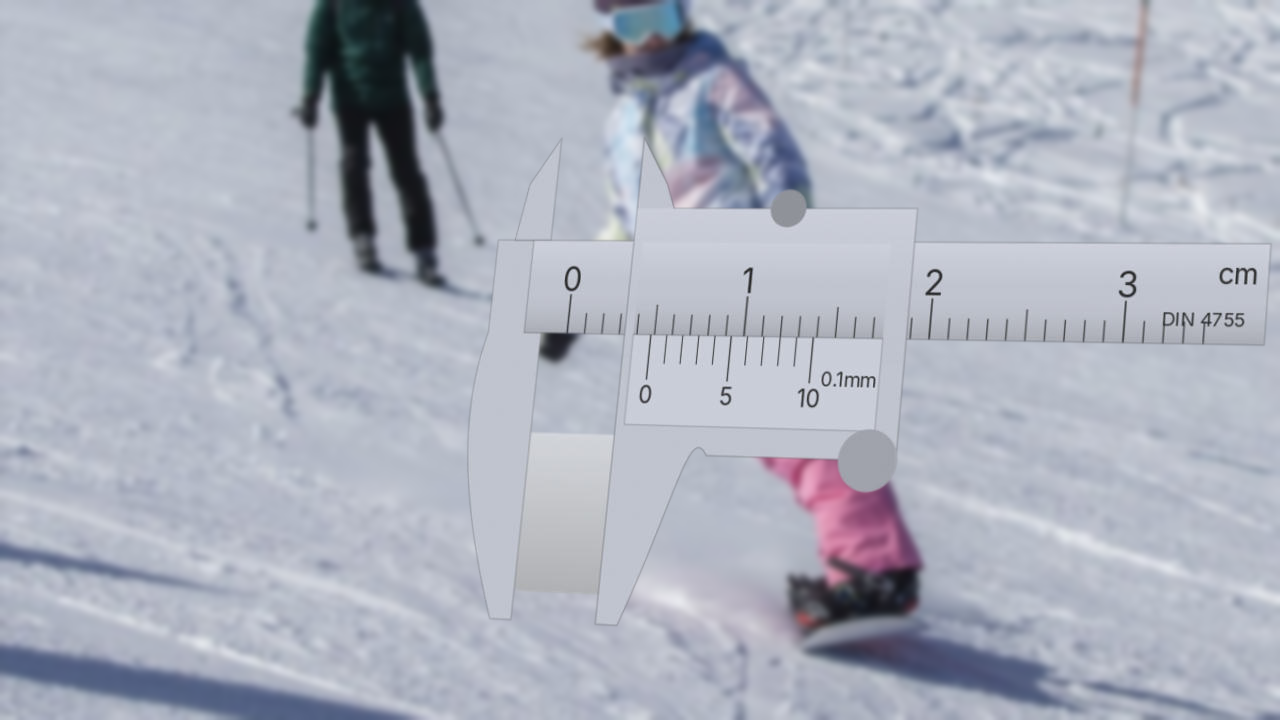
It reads 4.8,mm
